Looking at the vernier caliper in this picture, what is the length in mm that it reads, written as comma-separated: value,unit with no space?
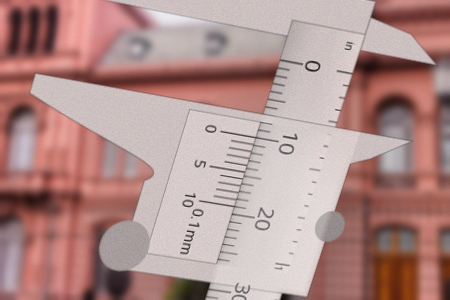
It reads 10.0,mm
